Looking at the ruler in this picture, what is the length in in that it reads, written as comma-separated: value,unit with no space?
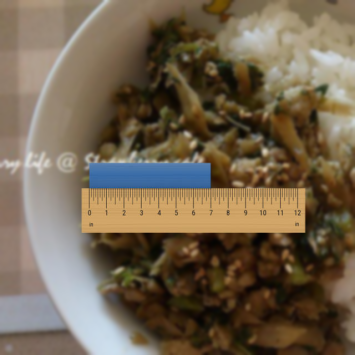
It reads 7,in
